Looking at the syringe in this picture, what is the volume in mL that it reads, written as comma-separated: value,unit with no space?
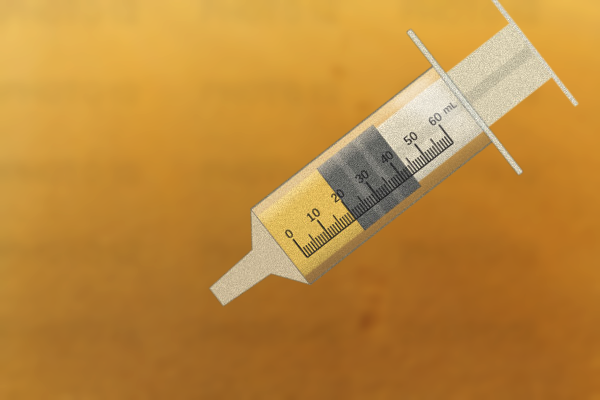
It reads 20,mL
